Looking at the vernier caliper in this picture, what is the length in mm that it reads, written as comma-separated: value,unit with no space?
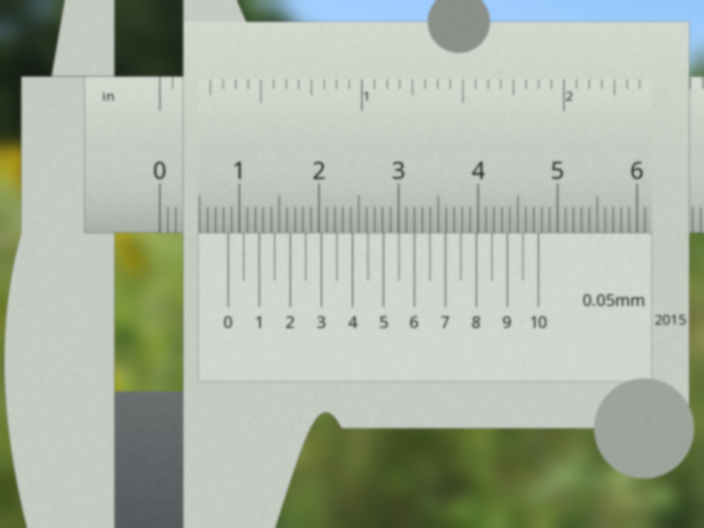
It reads 8.6,mm
